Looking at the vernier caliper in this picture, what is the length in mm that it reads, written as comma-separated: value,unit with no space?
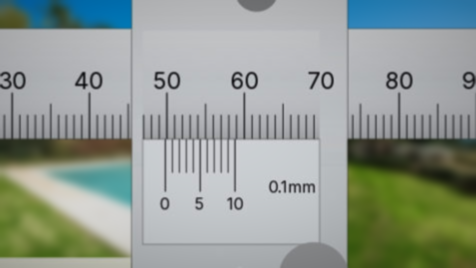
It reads 49.8,mm
